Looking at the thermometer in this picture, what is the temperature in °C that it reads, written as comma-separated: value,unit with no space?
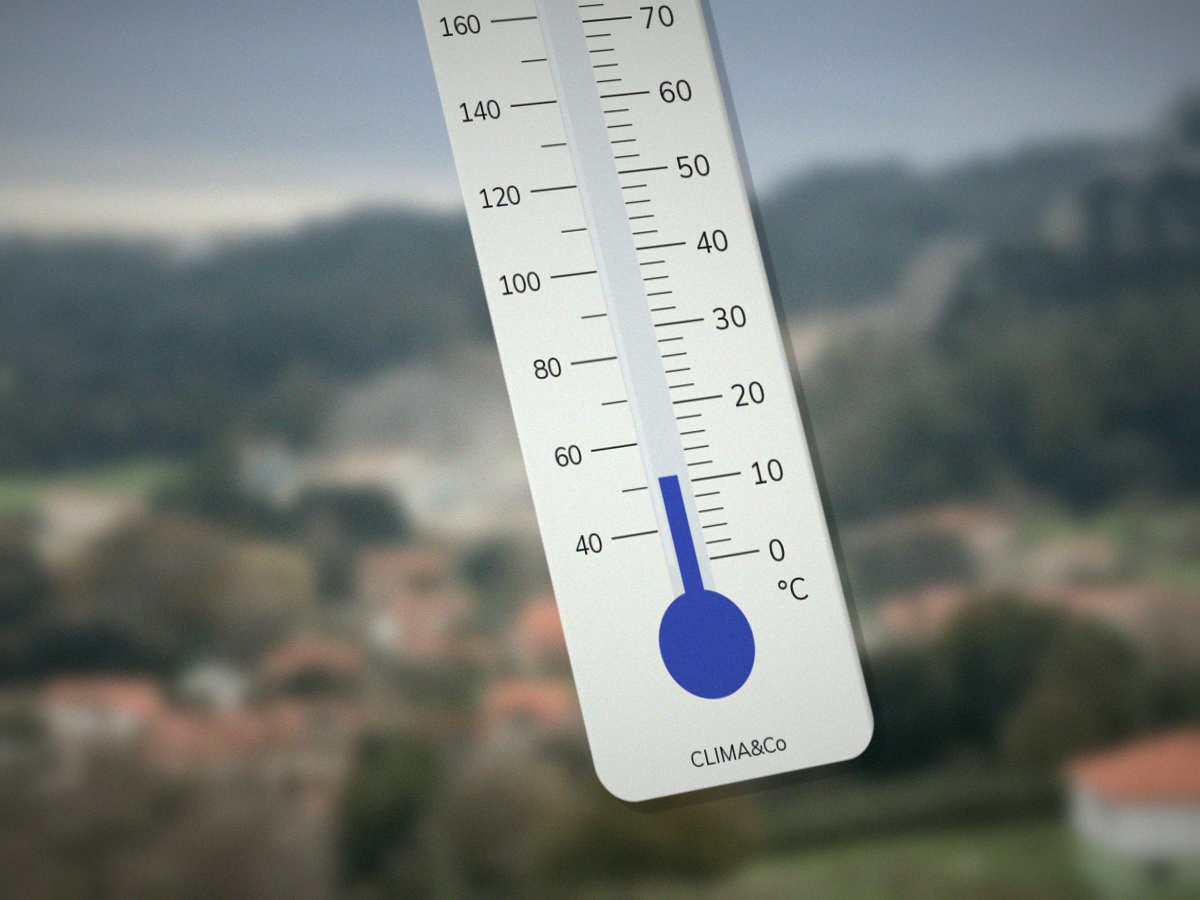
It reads 11,°C
